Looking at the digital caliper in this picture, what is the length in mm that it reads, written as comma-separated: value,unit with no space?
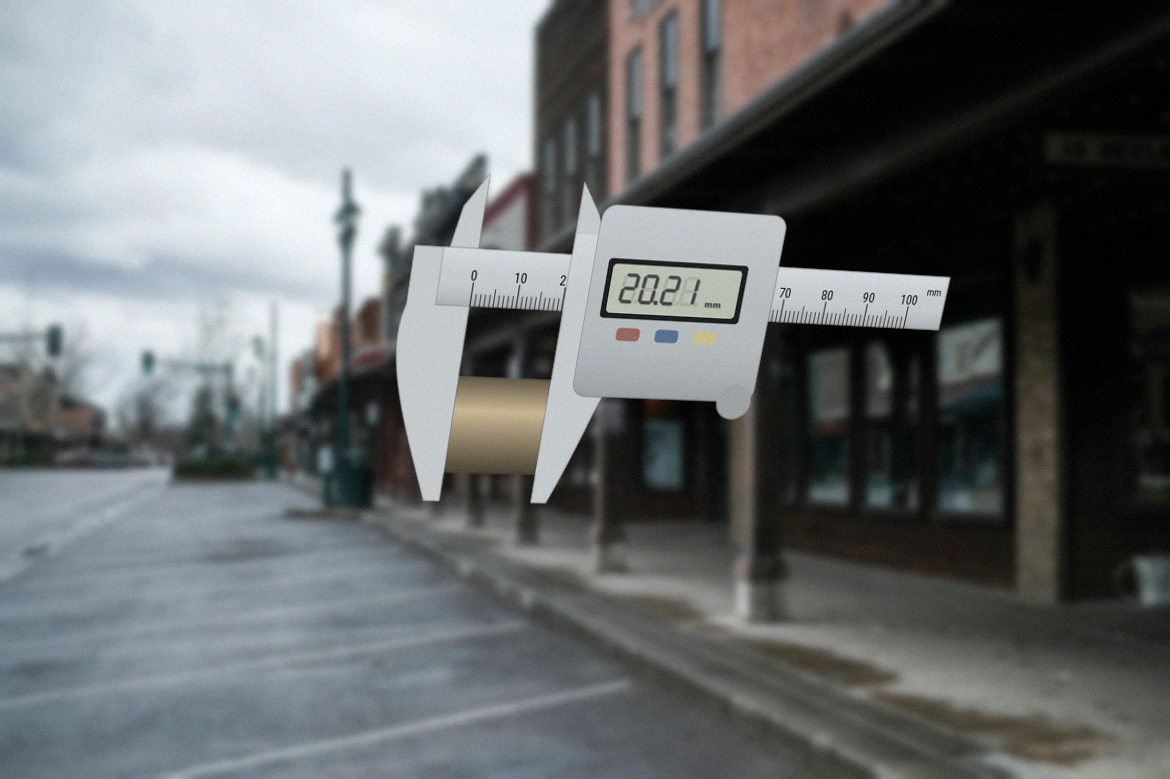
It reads 20.21,mm
